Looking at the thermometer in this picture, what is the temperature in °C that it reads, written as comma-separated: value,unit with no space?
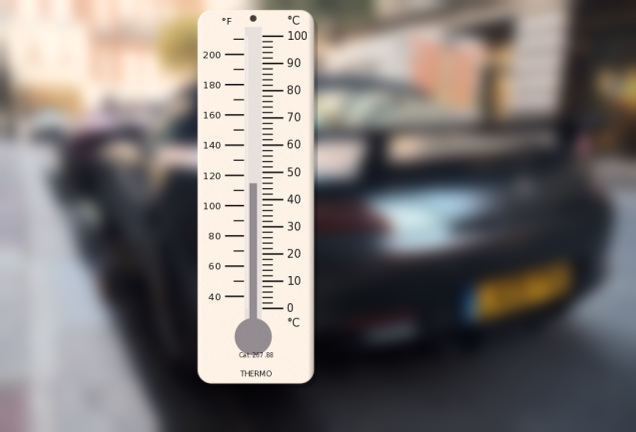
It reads 46,°C
